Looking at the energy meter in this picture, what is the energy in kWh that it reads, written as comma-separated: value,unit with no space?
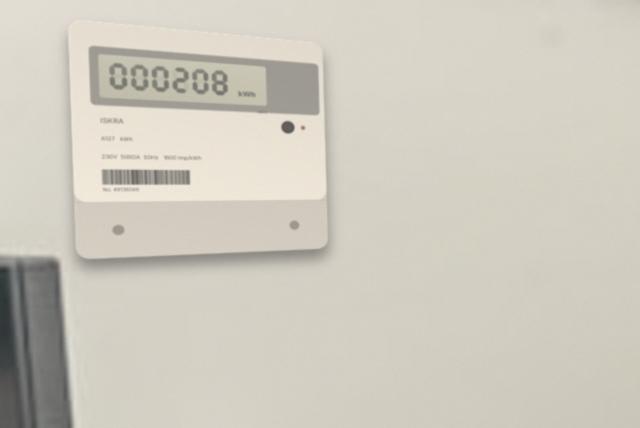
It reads 208,kWh
